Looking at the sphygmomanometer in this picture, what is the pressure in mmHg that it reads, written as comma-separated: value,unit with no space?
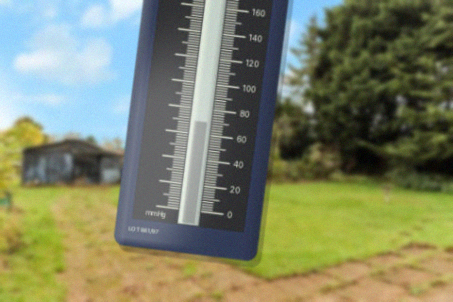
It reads 70,mmHg
